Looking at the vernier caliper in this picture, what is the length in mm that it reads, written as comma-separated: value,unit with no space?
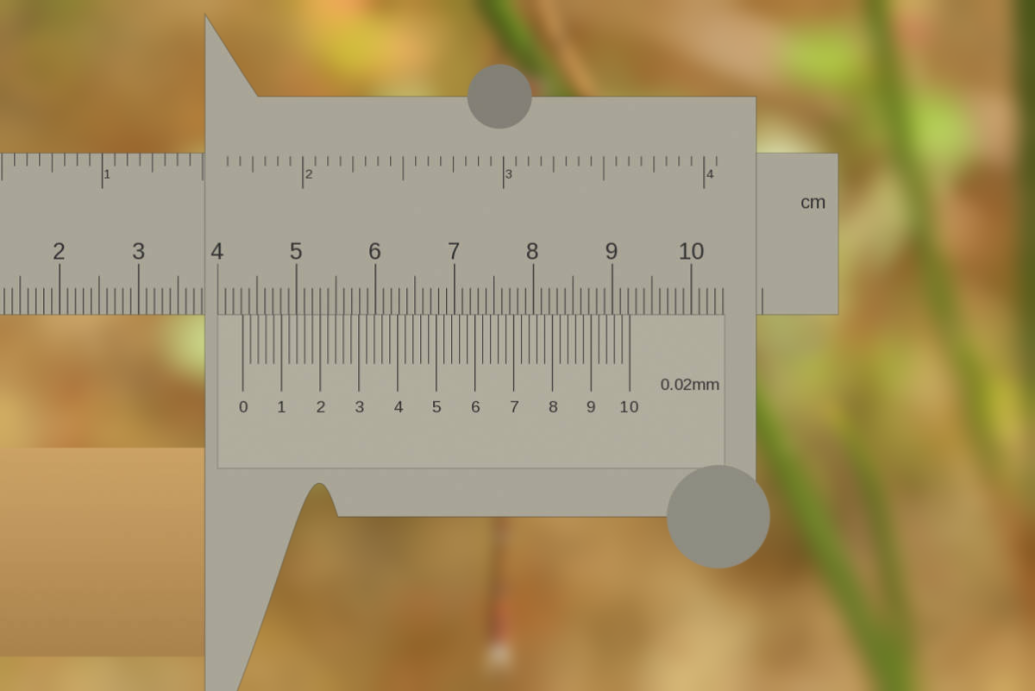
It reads 43.2,mm
